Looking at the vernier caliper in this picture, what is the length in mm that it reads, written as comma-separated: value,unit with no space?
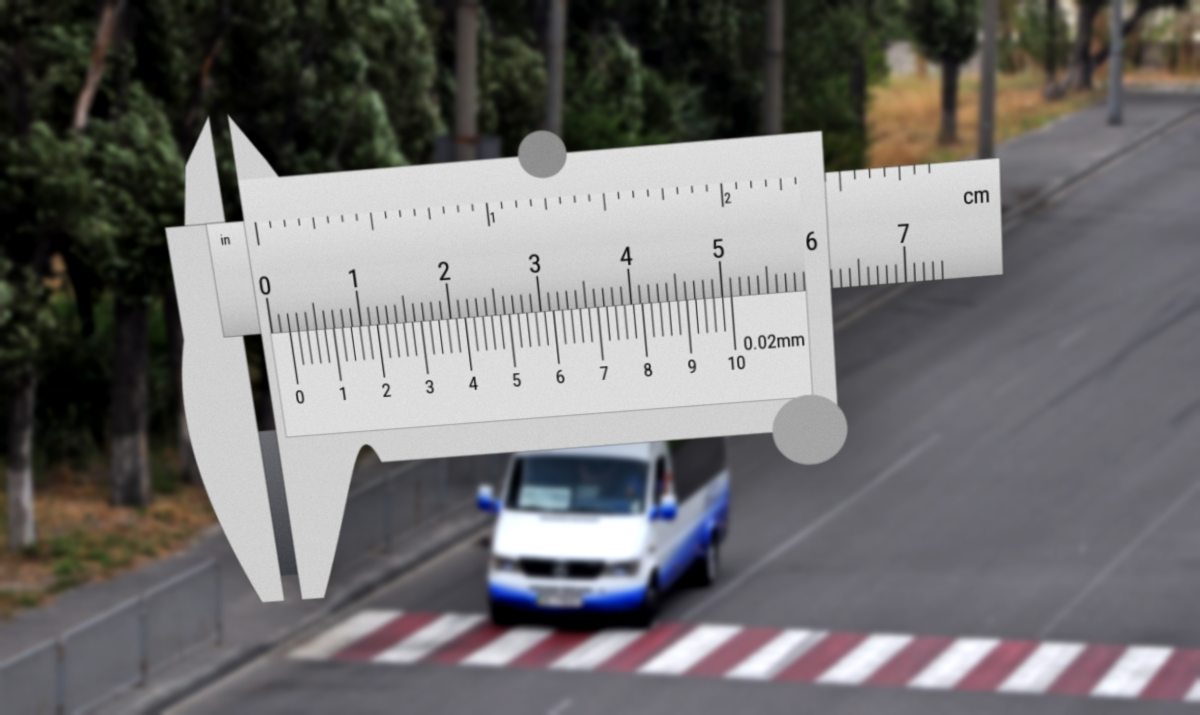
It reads 2.0,mm
